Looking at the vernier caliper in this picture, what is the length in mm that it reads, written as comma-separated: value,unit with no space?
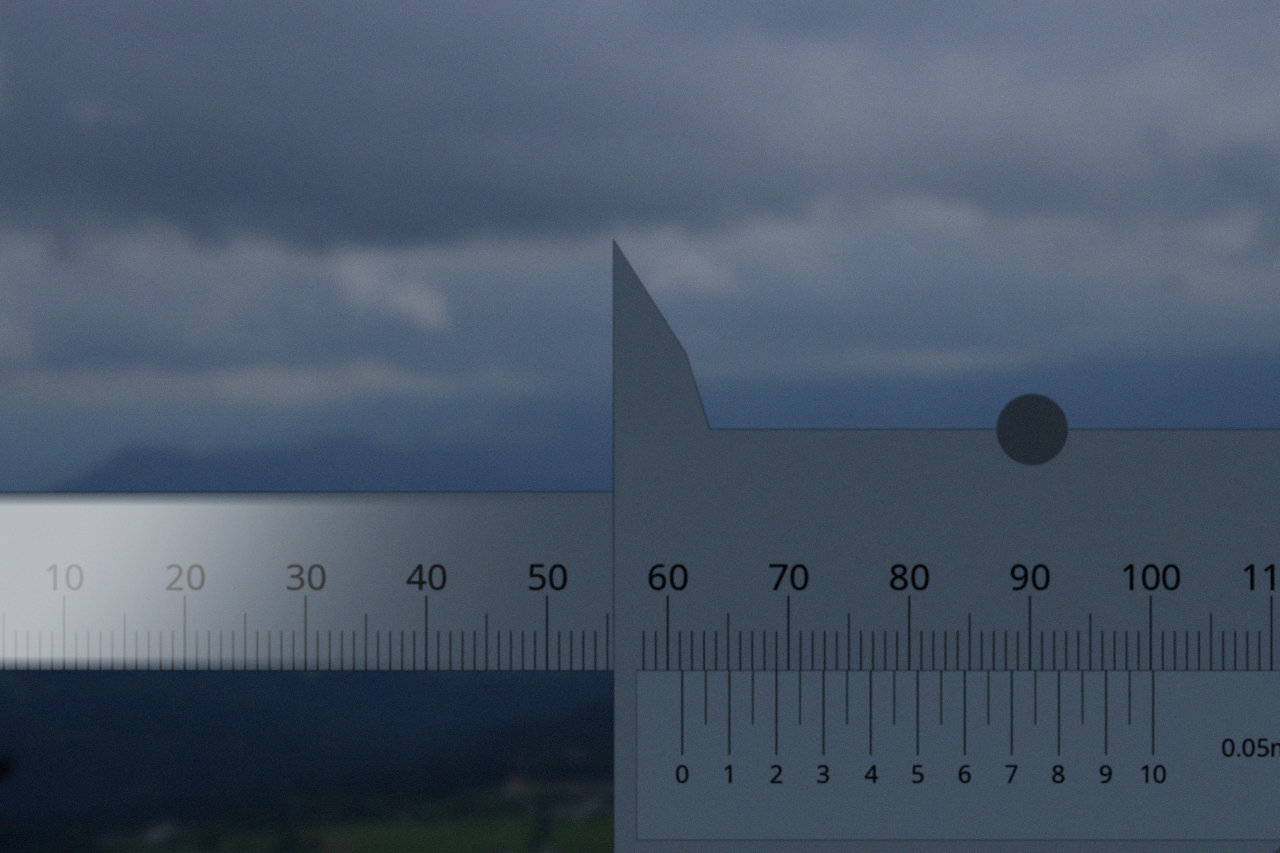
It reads 61.2,mm
